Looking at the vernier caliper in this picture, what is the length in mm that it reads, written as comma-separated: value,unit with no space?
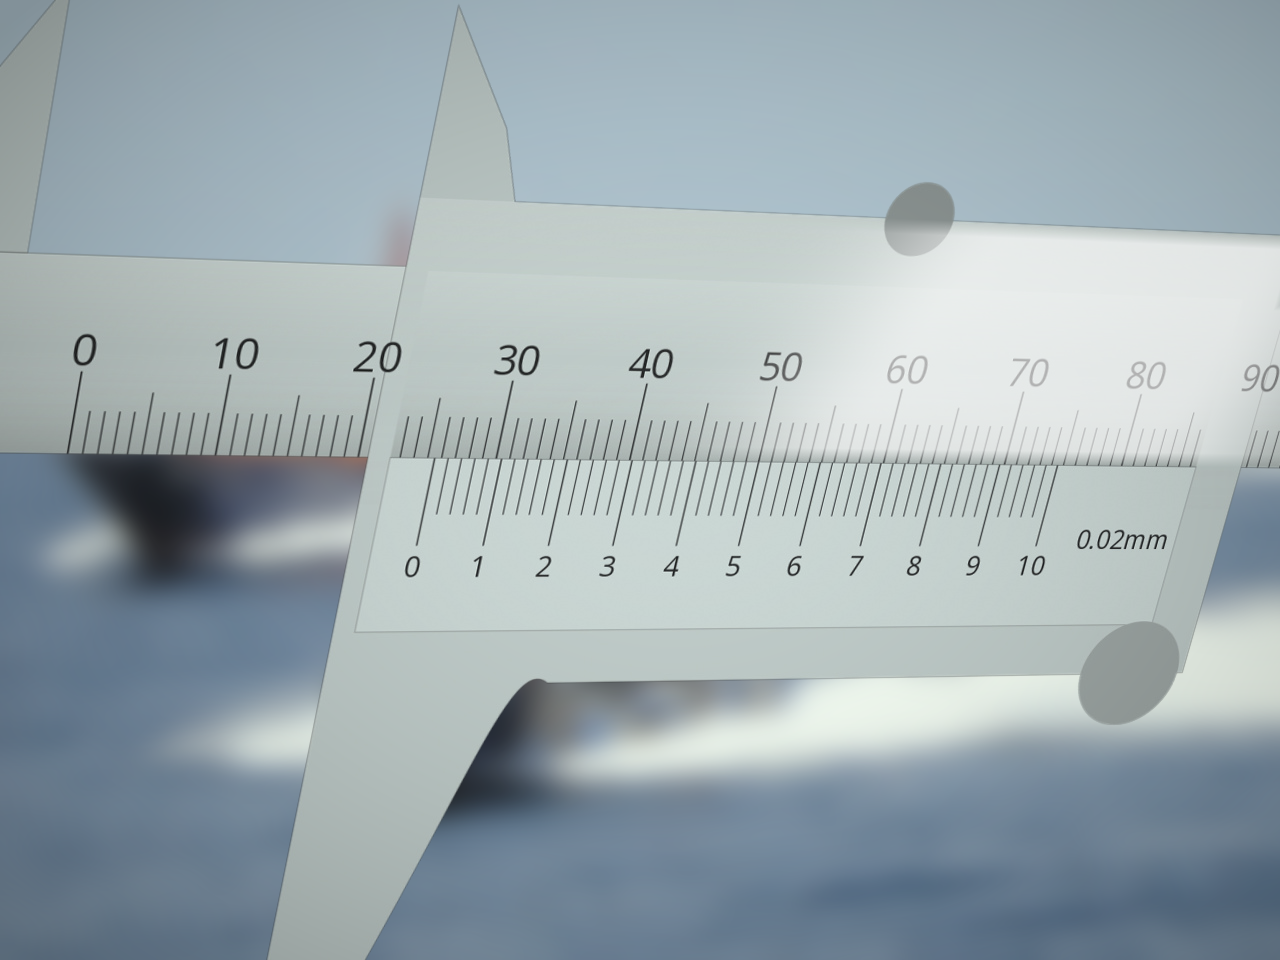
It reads 25.5,mm
